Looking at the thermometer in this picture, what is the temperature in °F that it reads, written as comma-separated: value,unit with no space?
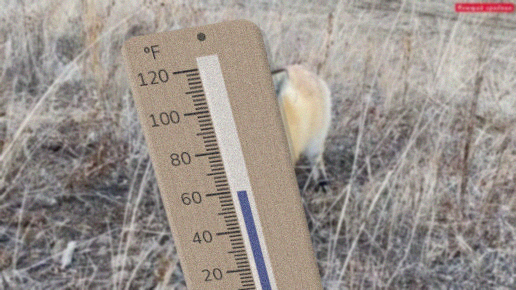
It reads 60,°F
